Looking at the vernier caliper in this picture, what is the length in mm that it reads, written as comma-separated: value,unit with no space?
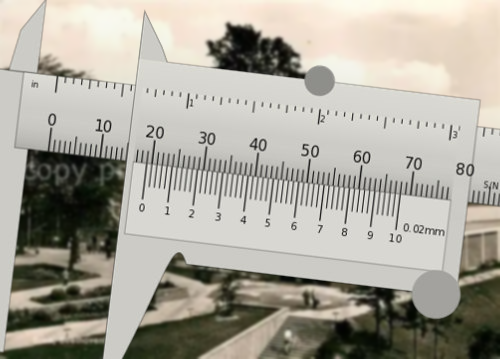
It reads 19.0,mm
